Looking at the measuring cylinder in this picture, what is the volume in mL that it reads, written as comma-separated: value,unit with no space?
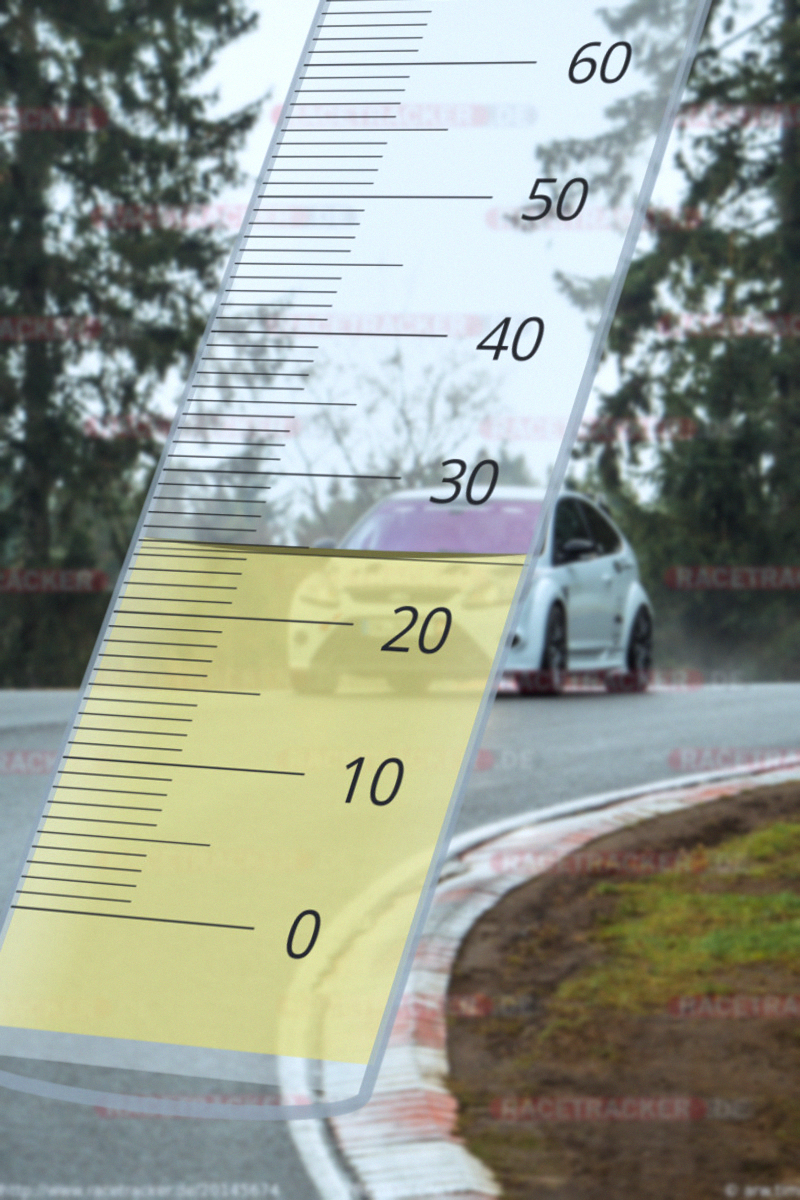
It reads 24.5,mL
